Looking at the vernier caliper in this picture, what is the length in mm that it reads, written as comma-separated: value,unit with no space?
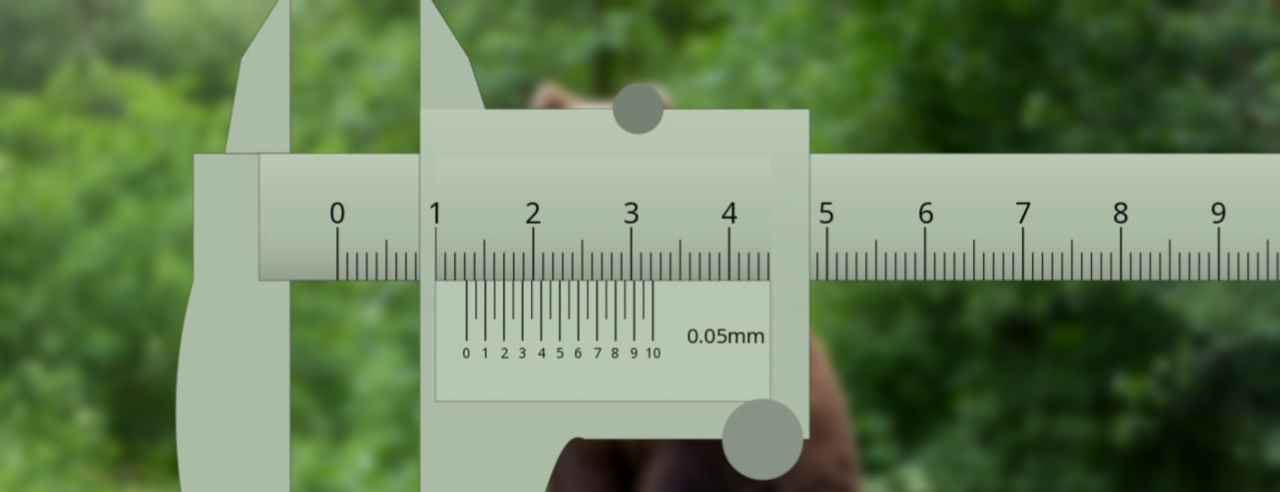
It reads 13.2,mm
